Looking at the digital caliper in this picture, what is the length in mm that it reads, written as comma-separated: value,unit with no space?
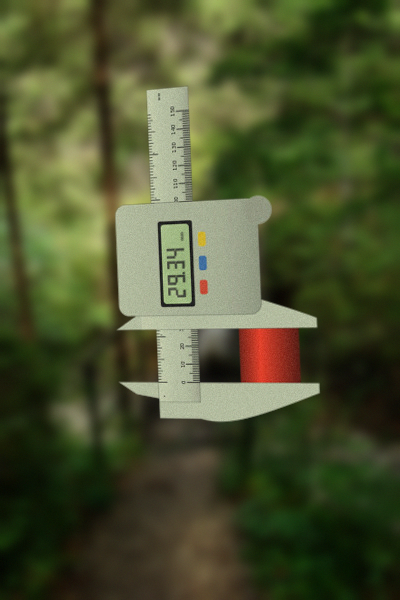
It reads 29.34,mm
